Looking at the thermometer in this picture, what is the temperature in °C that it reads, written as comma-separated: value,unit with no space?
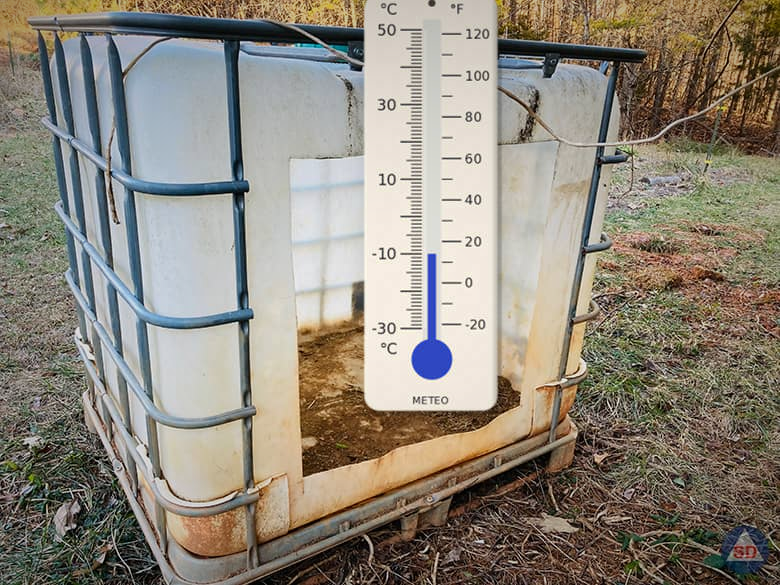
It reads -10,°C
